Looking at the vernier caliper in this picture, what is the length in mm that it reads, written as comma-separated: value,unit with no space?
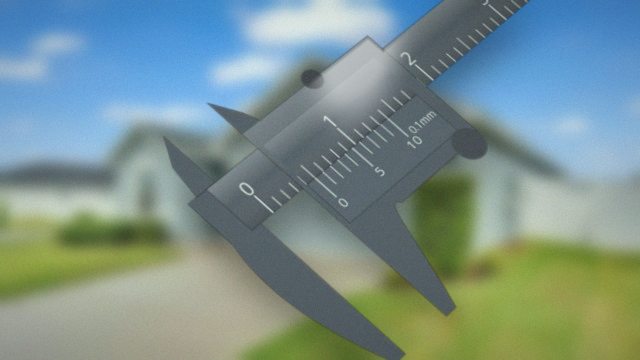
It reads 5.0,mm
